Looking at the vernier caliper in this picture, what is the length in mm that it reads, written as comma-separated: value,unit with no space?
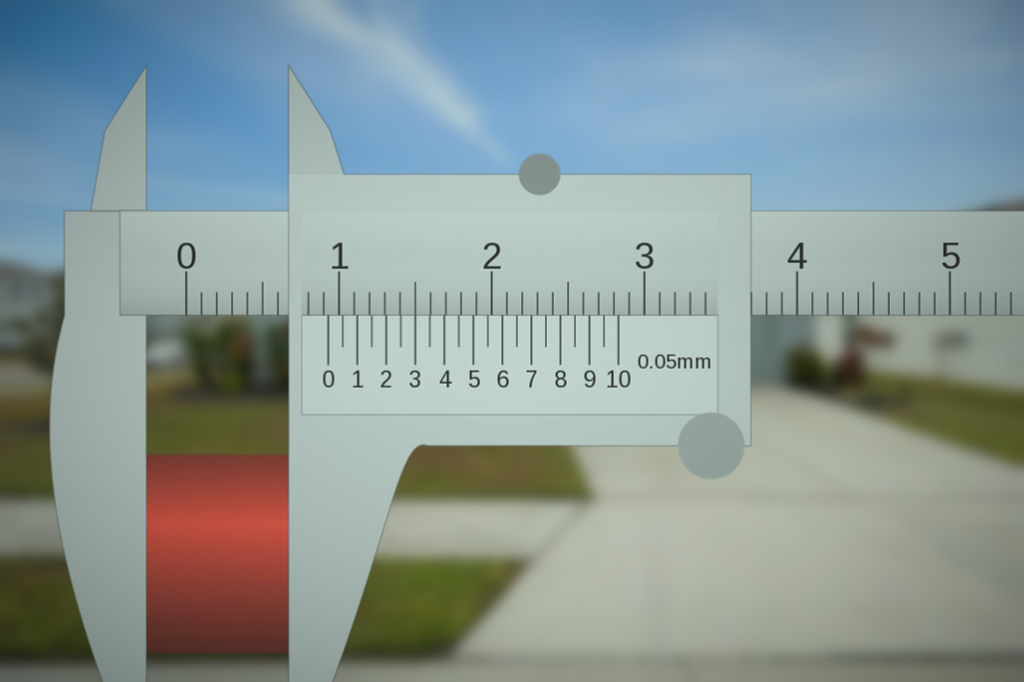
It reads 9.3,mm
